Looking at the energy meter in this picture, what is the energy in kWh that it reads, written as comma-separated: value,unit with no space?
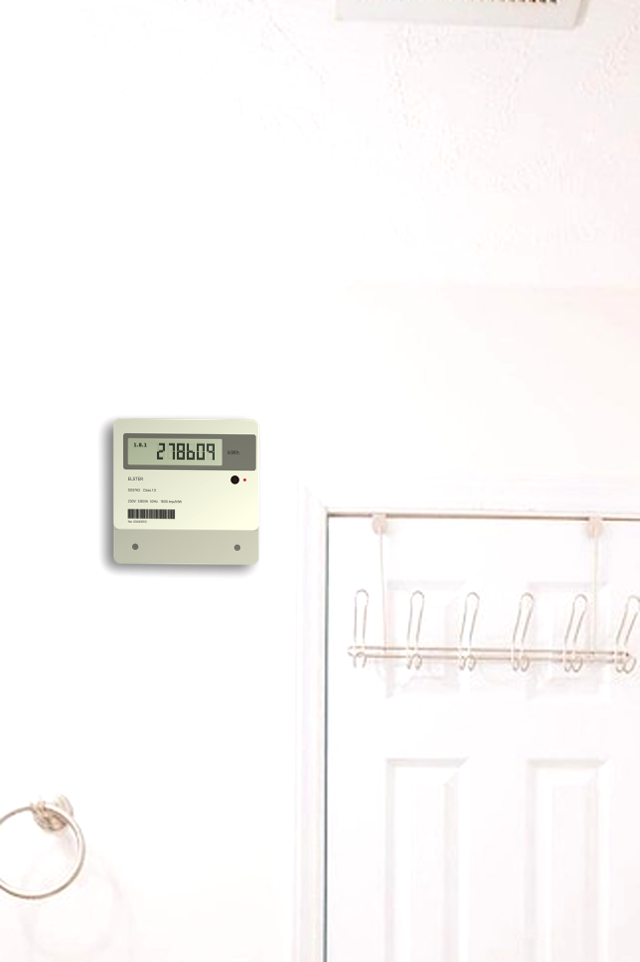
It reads 278609,kWh
